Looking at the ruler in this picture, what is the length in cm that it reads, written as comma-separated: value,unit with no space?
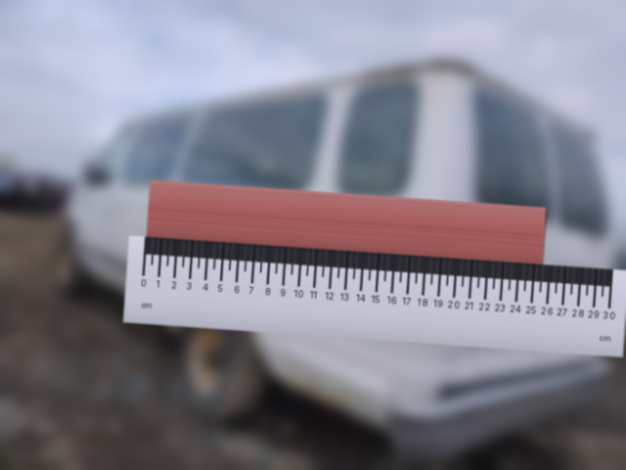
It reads 25.5,cm
